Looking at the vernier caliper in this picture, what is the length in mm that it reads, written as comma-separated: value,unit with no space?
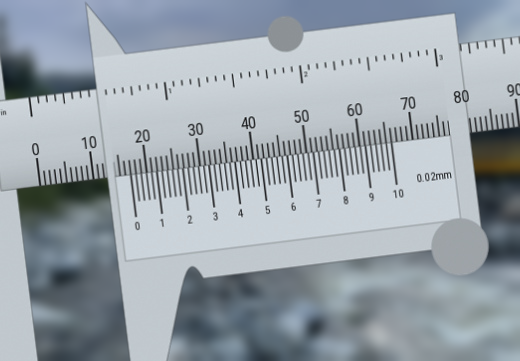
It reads 17.0,mm
